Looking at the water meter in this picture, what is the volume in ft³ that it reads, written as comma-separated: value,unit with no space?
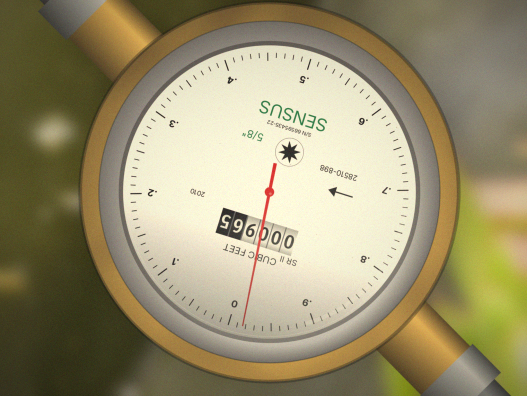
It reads 964.98,ft³
